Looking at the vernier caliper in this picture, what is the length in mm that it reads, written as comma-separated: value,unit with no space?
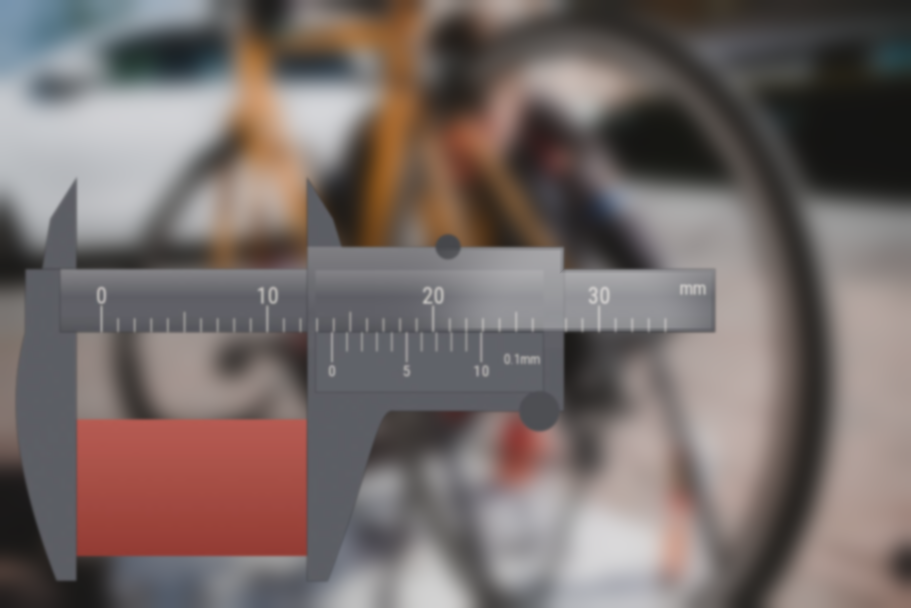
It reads 13.9,mm
